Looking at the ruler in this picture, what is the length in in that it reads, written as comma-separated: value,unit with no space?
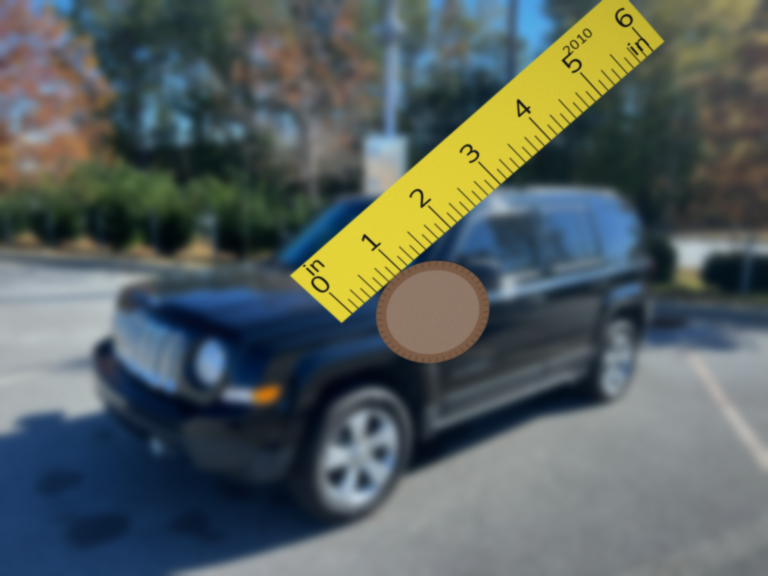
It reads 1.75,in
